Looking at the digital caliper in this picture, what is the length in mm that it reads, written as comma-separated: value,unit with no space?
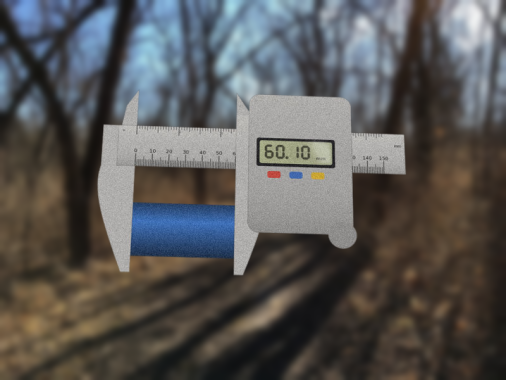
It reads 60.10,mm
